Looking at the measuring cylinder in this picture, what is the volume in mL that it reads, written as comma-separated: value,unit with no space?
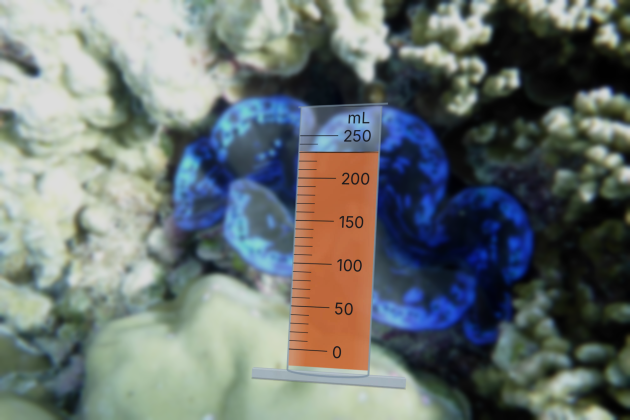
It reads 230,mL
